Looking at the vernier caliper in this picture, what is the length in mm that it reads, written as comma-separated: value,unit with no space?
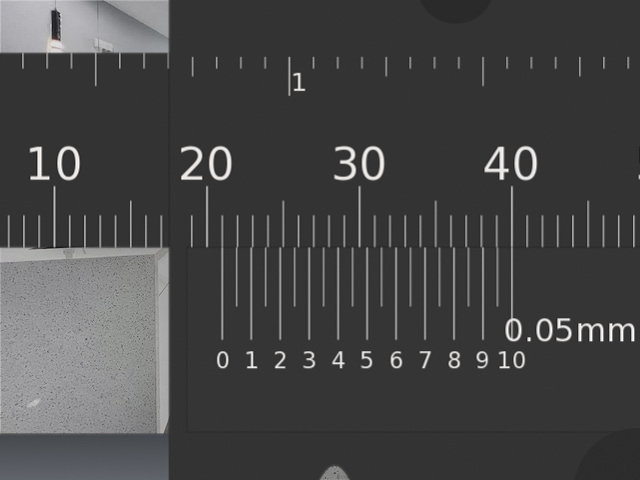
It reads 21.0,mm
